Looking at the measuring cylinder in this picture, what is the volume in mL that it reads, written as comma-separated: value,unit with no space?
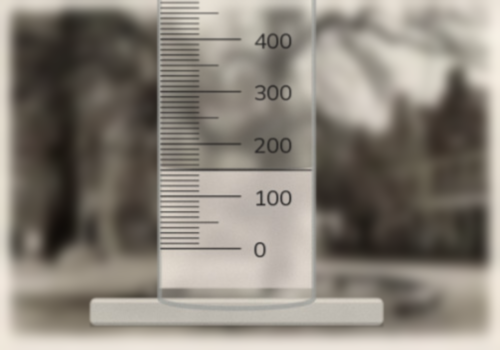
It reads 150,mL
